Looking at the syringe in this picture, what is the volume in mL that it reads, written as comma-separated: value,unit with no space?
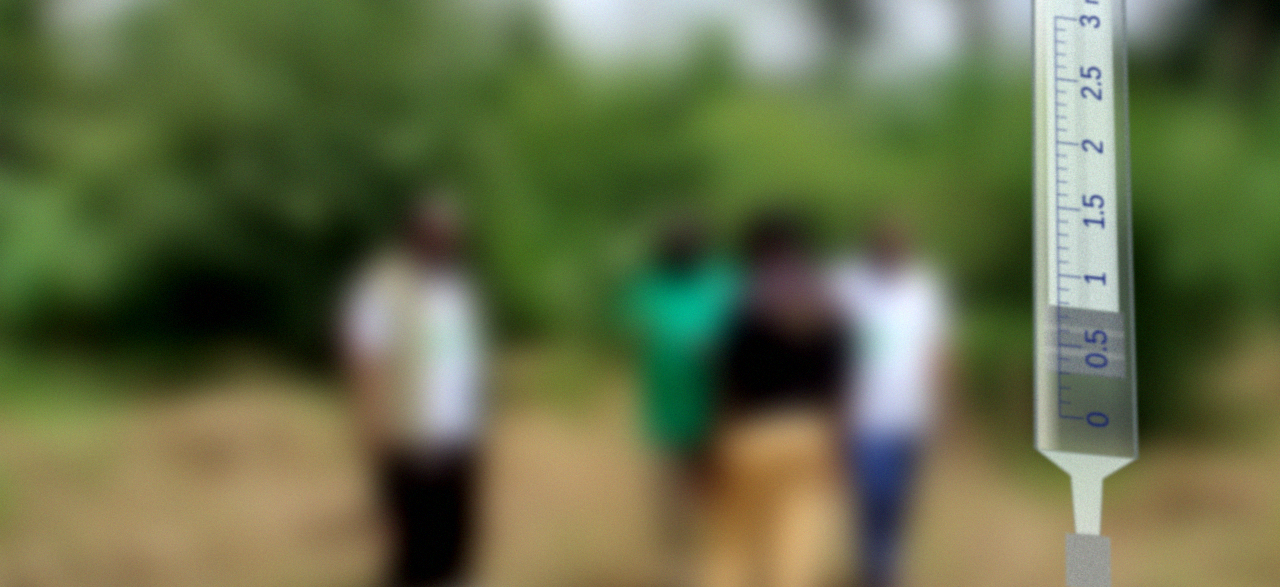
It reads 0.3,mL
